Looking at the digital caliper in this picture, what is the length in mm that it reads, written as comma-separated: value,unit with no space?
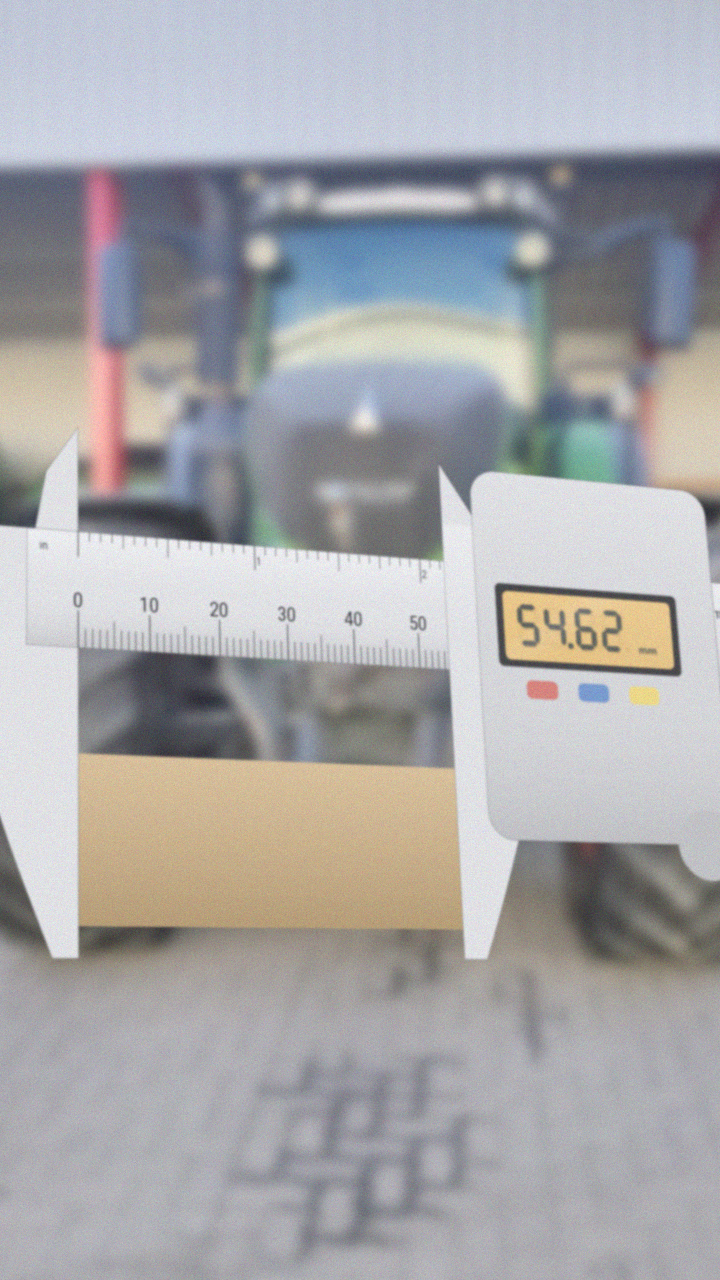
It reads 54.62,mm
